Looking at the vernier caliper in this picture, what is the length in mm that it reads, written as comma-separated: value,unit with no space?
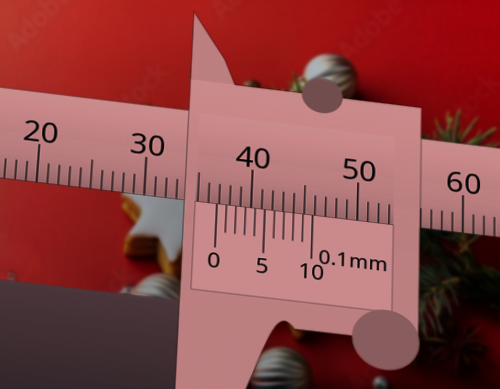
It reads 36.8,mm
